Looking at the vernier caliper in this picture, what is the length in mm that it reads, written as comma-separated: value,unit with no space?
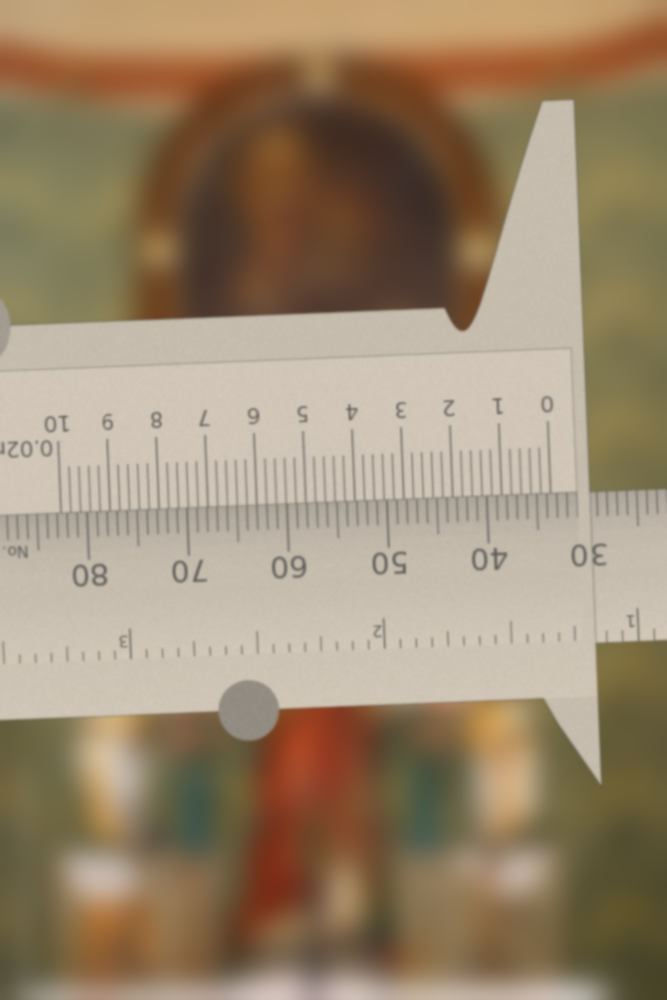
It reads 33.6,mm
